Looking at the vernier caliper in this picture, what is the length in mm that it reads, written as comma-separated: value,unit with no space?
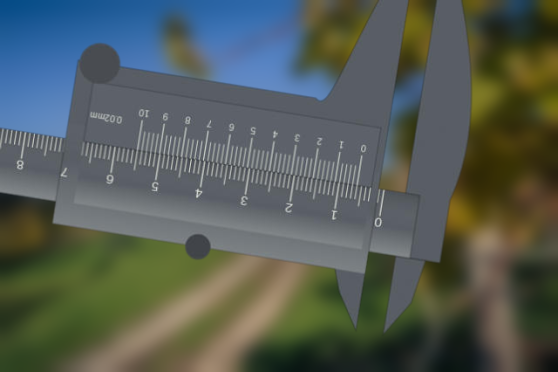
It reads 6.0,mm
